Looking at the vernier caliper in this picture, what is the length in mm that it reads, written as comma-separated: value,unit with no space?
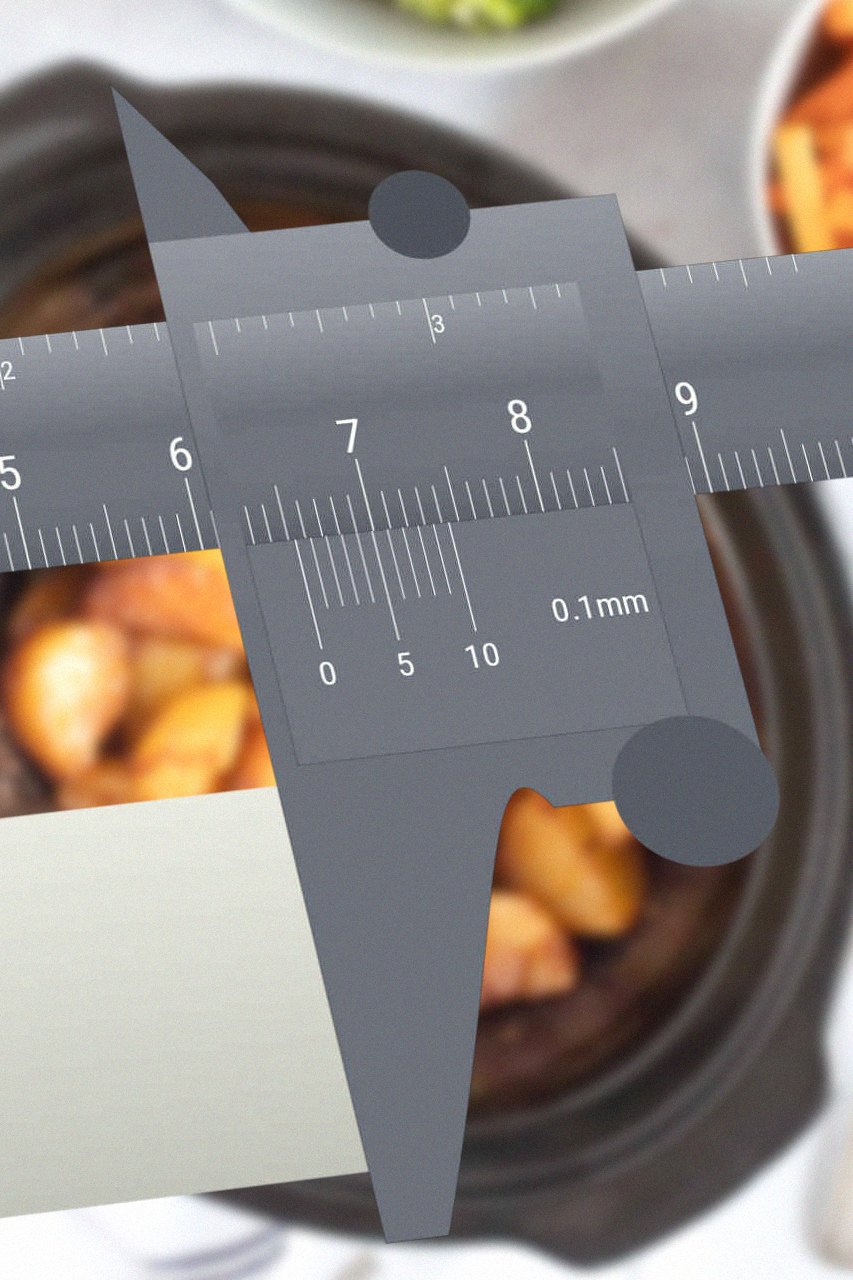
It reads 65.4,mm
